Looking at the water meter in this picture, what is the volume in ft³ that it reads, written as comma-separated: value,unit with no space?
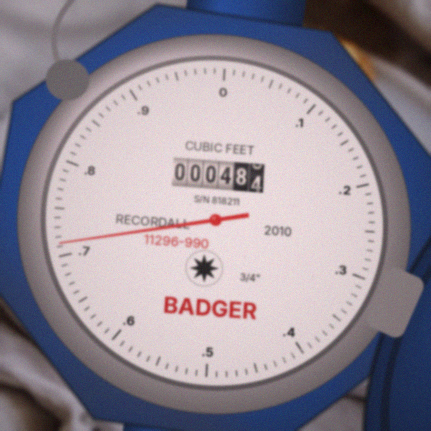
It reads 483.71,ft³
